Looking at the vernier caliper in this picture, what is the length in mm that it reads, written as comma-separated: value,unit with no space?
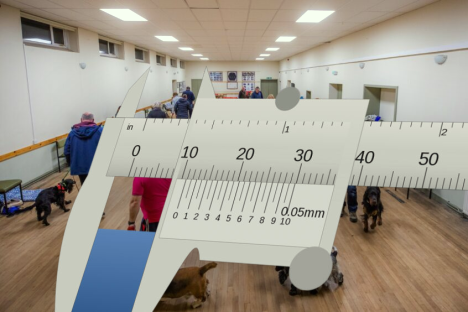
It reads 10.8,mm
